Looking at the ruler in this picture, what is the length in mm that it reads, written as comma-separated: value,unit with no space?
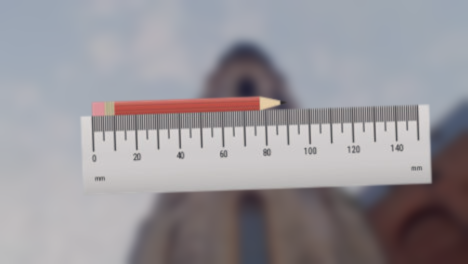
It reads 90,mm
